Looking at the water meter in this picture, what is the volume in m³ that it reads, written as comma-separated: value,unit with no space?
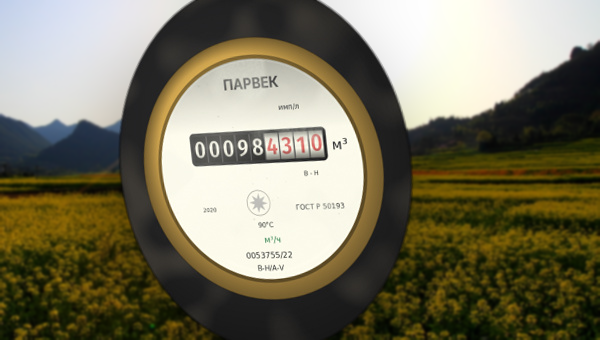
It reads 98.4310,m³
